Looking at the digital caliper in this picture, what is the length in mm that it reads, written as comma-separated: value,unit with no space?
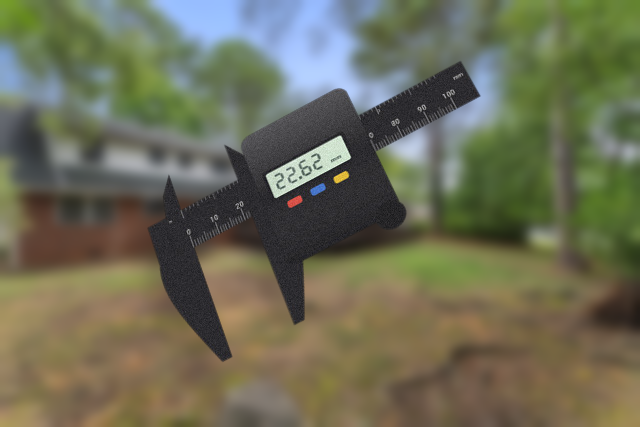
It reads 22.62,mm
